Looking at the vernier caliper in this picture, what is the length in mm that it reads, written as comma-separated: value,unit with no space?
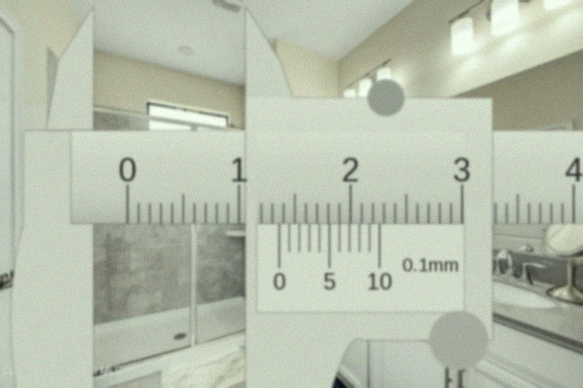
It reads 13.6,mm
